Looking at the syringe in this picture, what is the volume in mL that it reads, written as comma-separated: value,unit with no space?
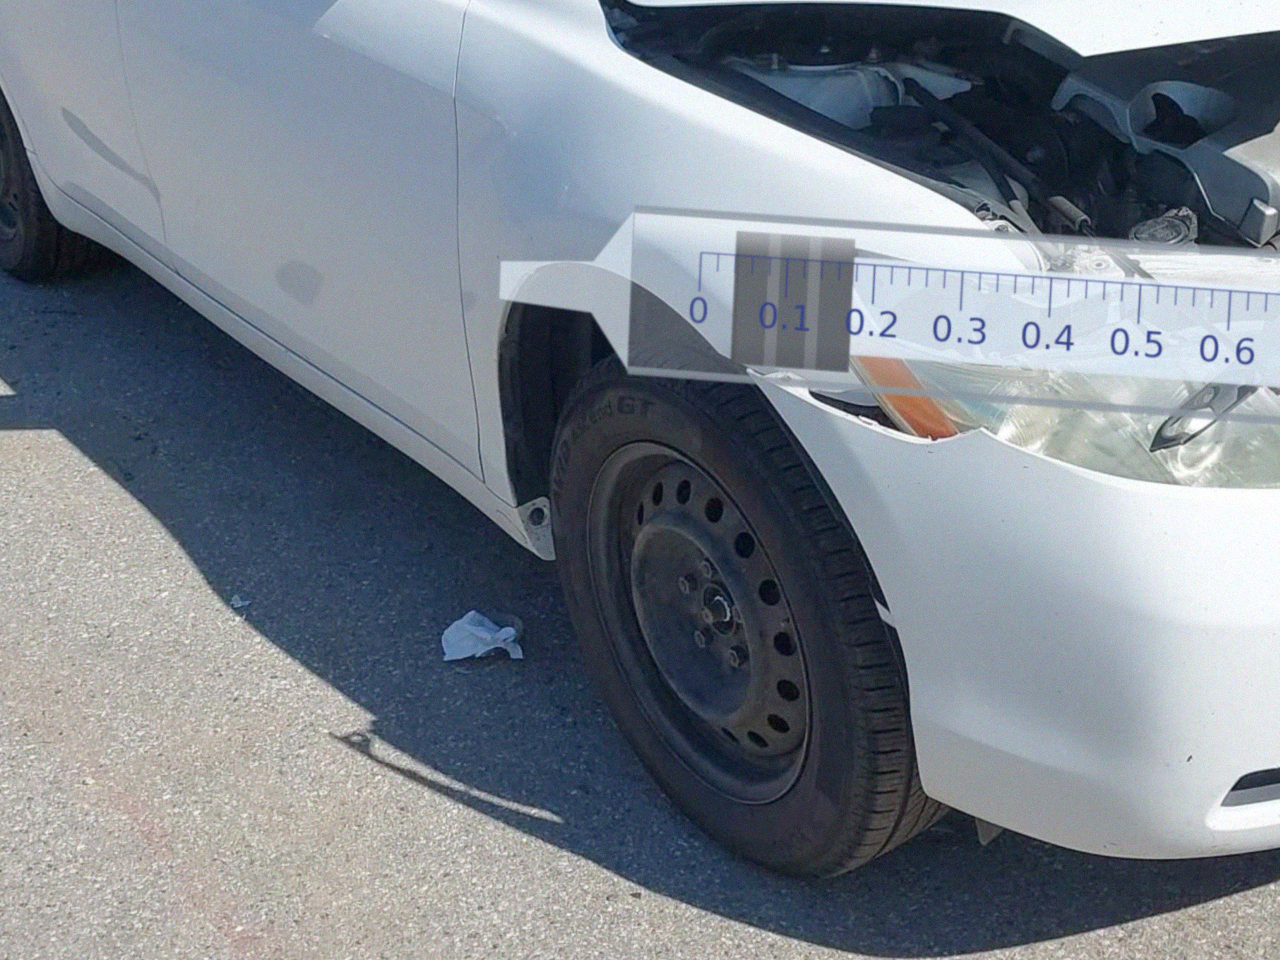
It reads 0.04,mL
